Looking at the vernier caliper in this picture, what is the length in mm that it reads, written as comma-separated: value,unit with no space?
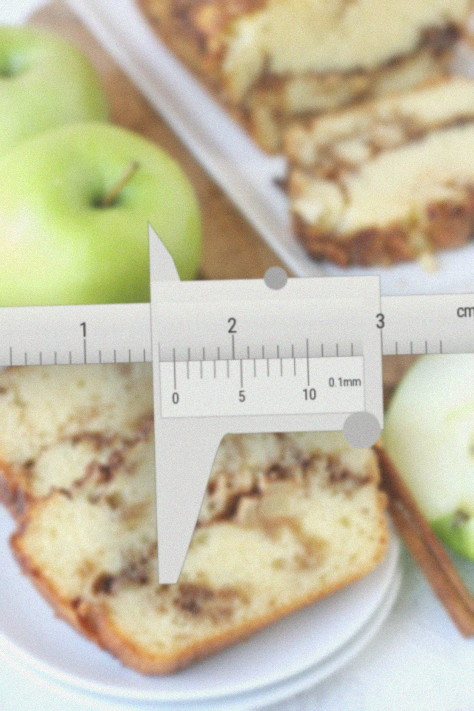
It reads 16.0,mm
